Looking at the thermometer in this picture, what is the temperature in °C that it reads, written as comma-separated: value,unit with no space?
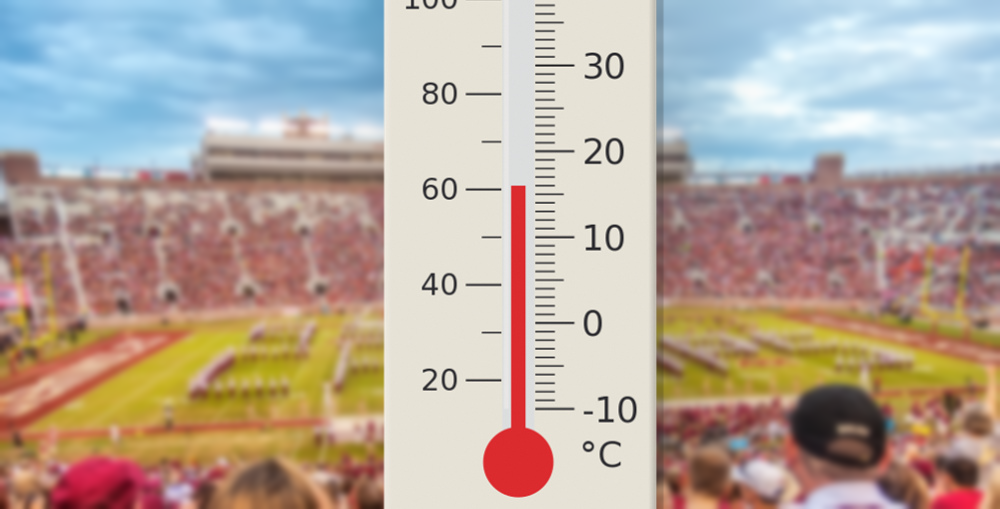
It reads 16,°C
